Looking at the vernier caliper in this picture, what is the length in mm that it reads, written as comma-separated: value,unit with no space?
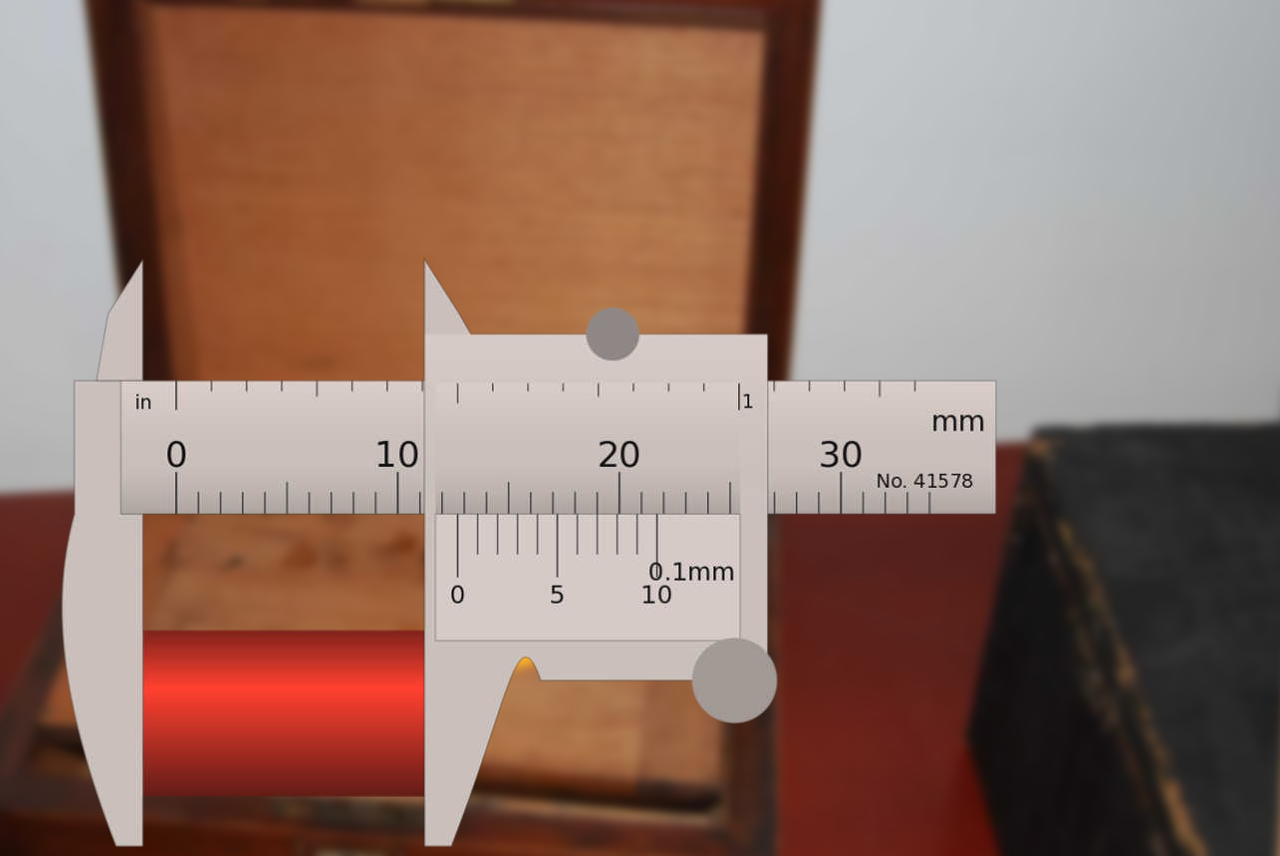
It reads 12.7,mm
